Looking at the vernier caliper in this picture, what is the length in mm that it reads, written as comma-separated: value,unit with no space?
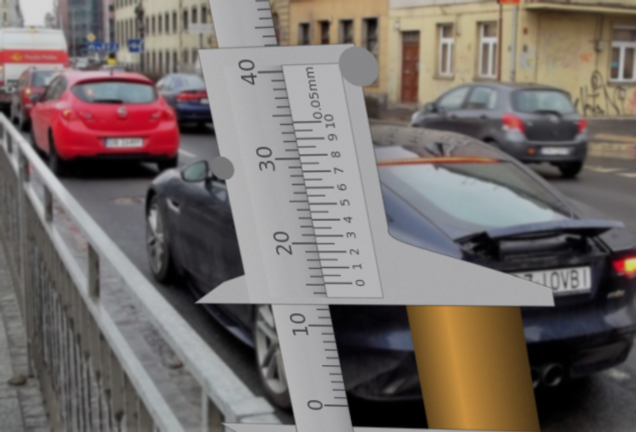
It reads 15.2,mm
